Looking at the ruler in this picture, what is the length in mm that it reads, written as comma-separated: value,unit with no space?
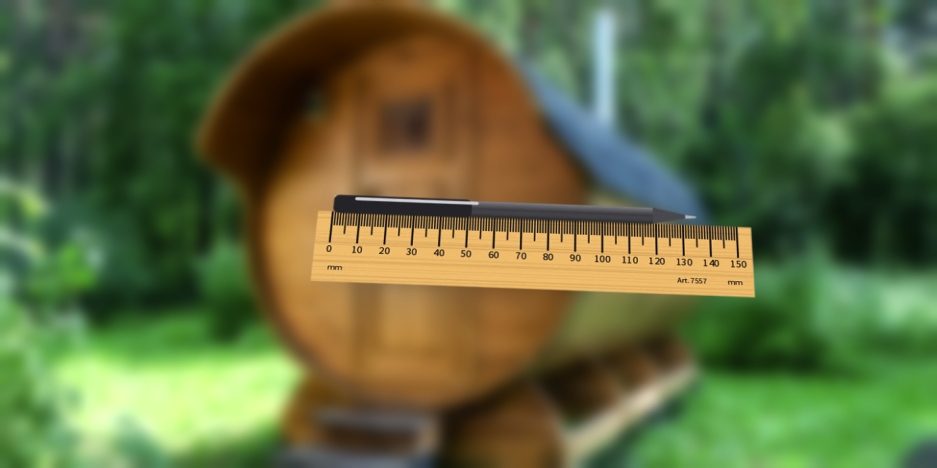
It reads 135,mm
